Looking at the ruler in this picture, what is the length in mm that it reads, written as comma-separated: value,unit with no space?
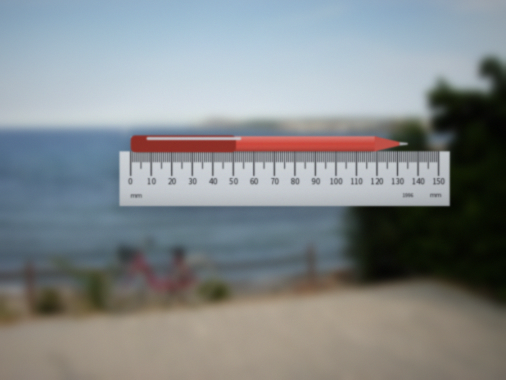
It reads 135,mm
